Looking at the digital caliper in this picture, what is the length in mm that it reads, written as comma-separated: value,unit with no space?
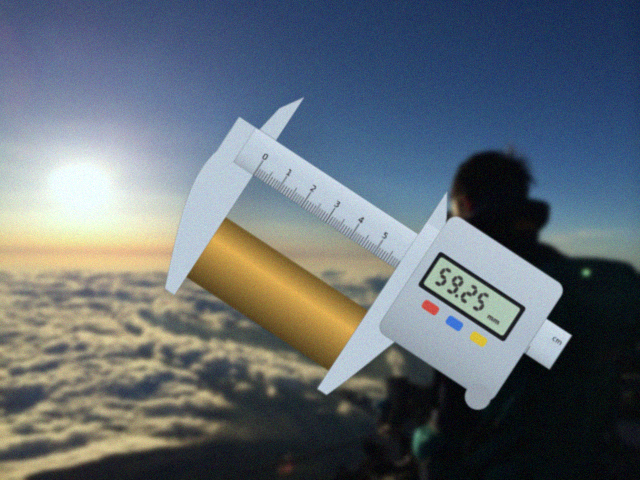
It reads 59.25,mm
